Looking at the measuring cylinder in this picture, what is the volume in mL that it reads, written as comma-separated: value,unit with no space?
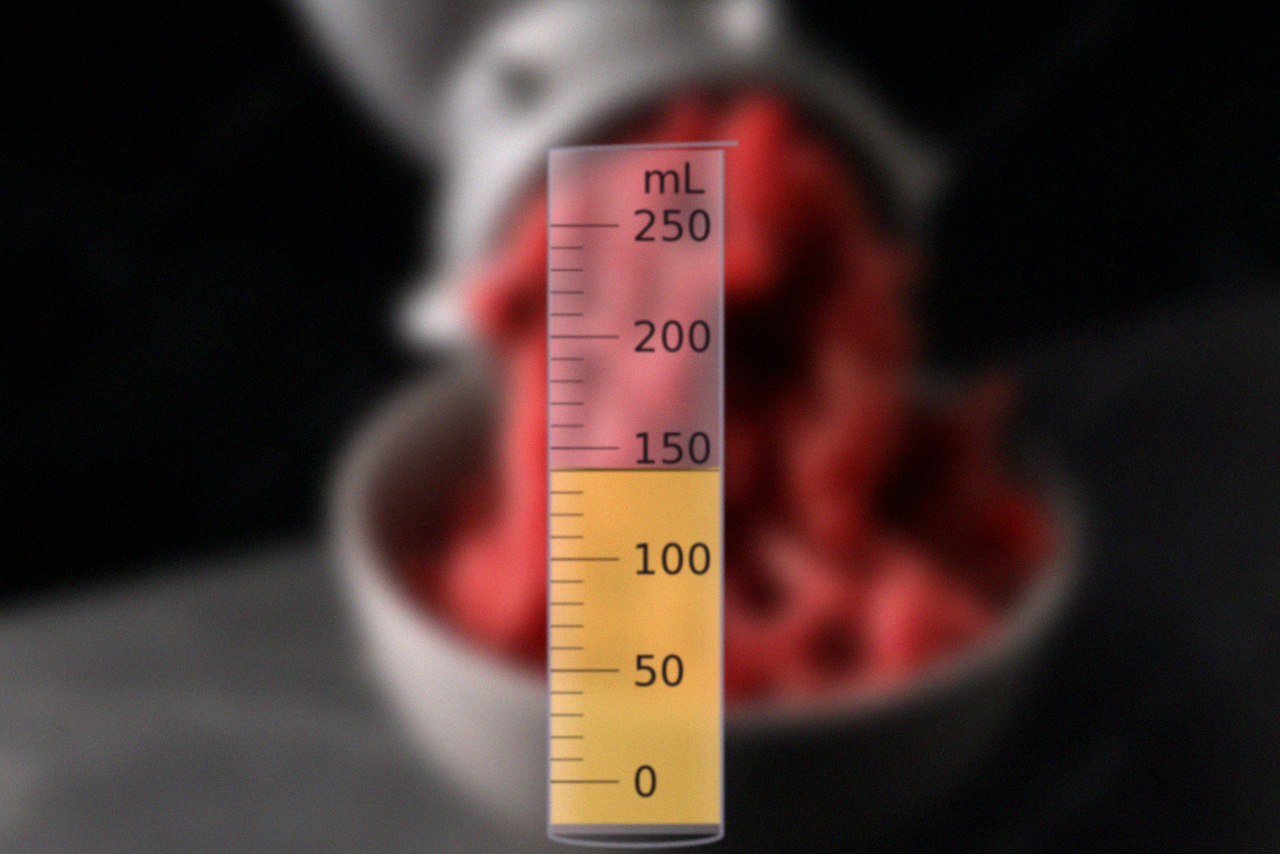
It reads 140,mL
